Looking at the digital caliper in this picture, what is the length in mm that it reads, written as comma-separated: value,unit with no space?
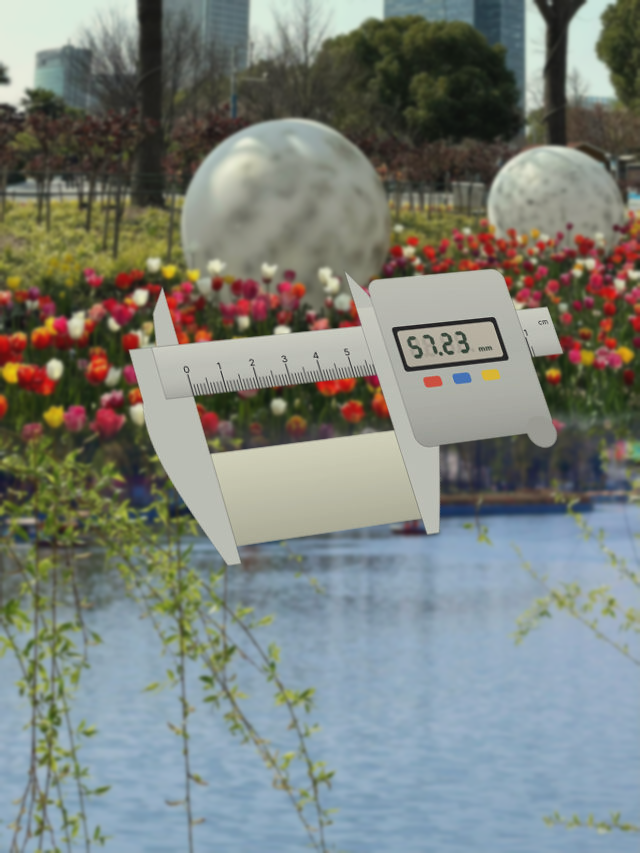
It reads 57.23,mm
